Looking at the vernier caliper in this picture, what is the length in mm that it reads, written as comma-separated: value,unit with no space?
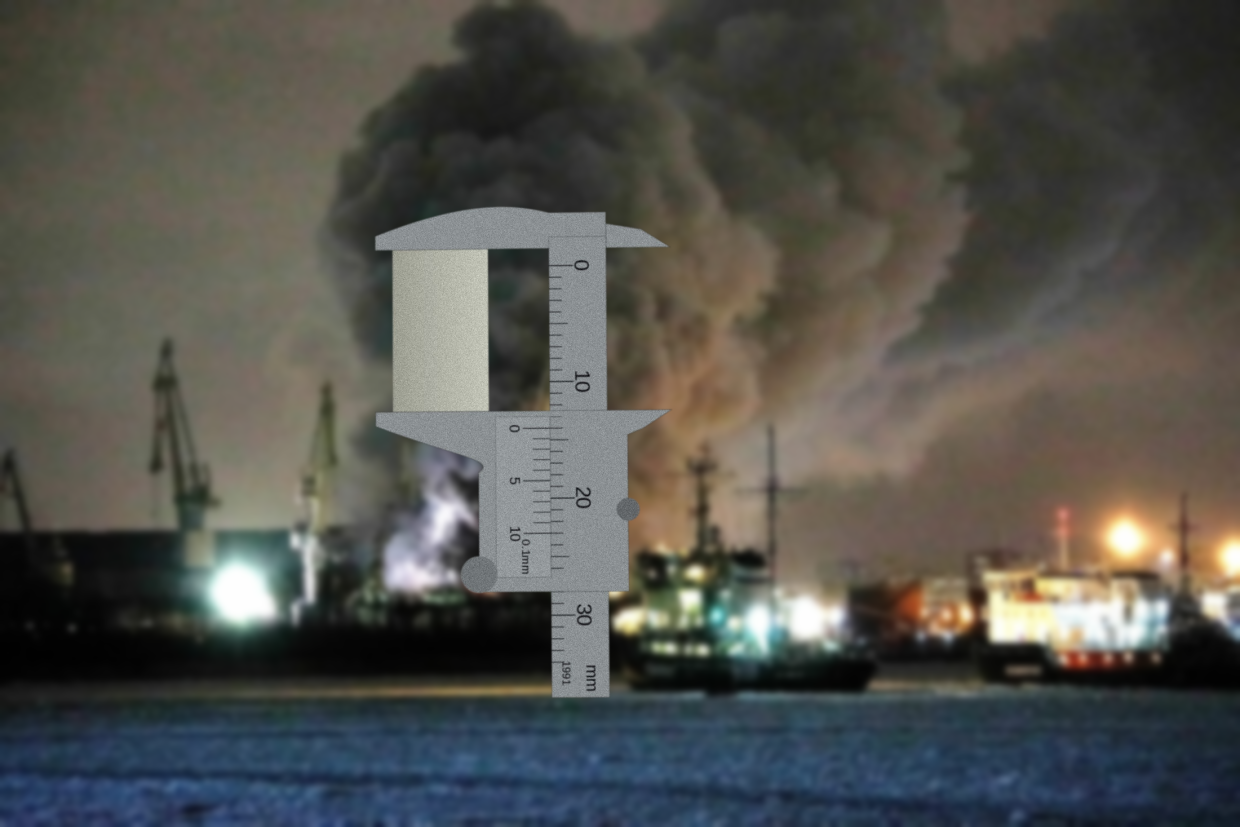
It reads 14.0,mm
